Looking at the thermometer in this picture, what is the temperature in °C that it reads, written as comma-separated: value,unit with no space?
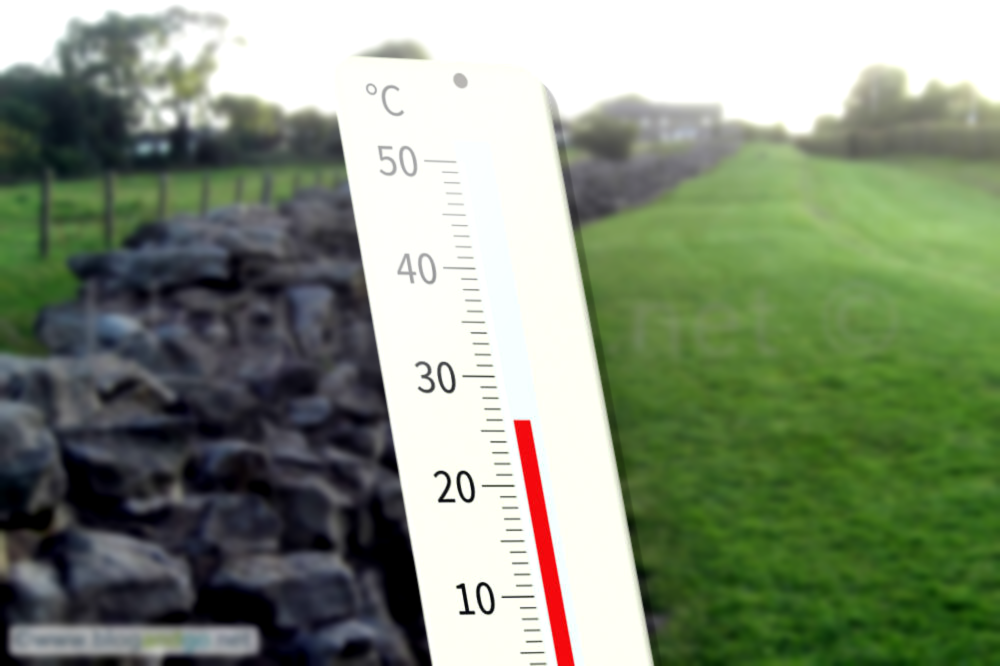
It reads 26,°C
